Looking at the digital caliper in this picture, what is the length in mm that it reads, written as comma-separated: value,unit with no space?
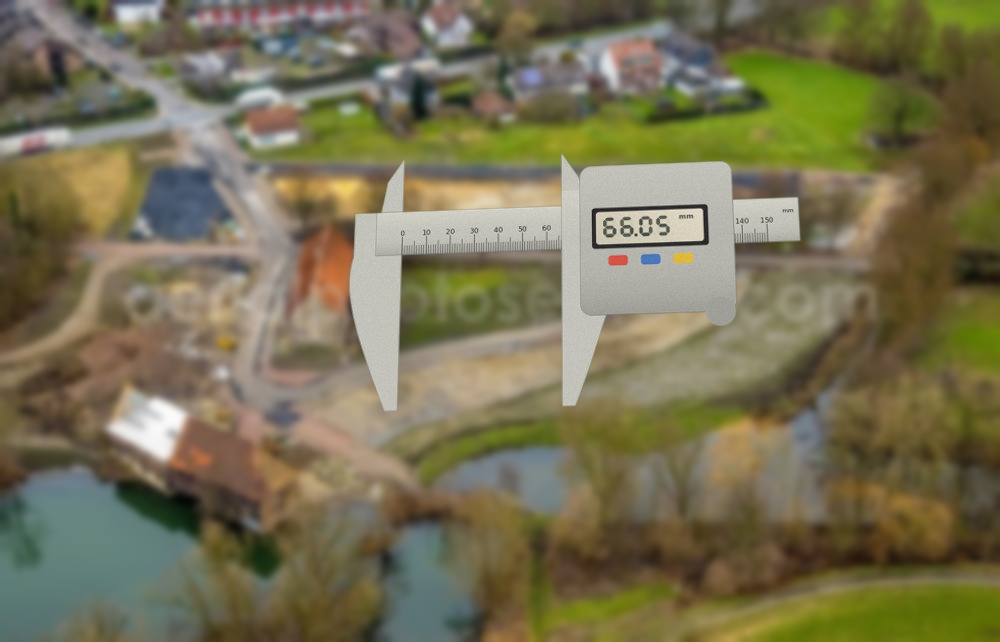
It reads 66.05,mm
